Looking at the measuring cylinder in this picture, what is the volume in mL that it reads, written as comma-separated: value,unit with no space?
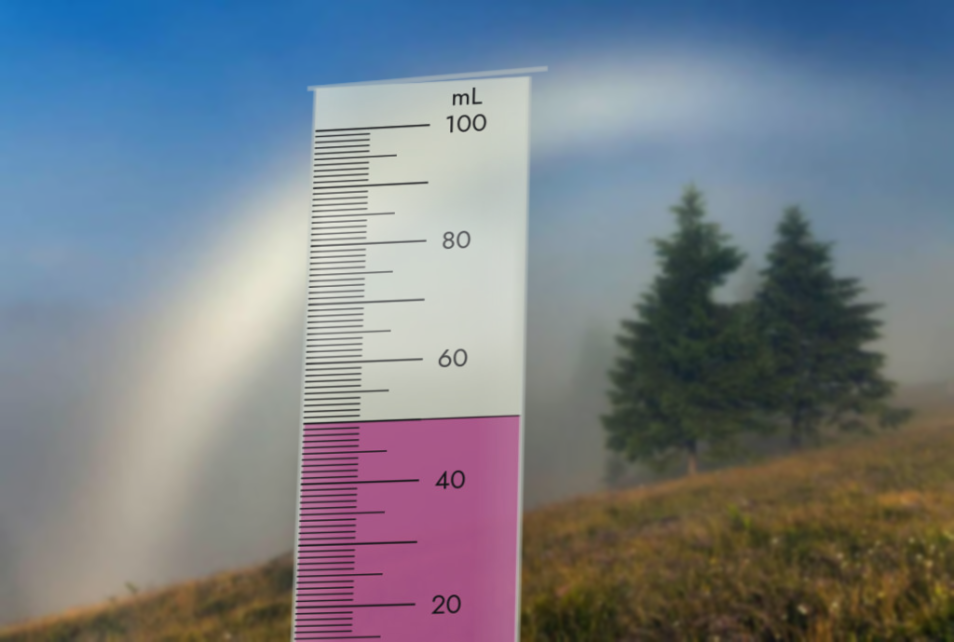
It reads 50,mL
